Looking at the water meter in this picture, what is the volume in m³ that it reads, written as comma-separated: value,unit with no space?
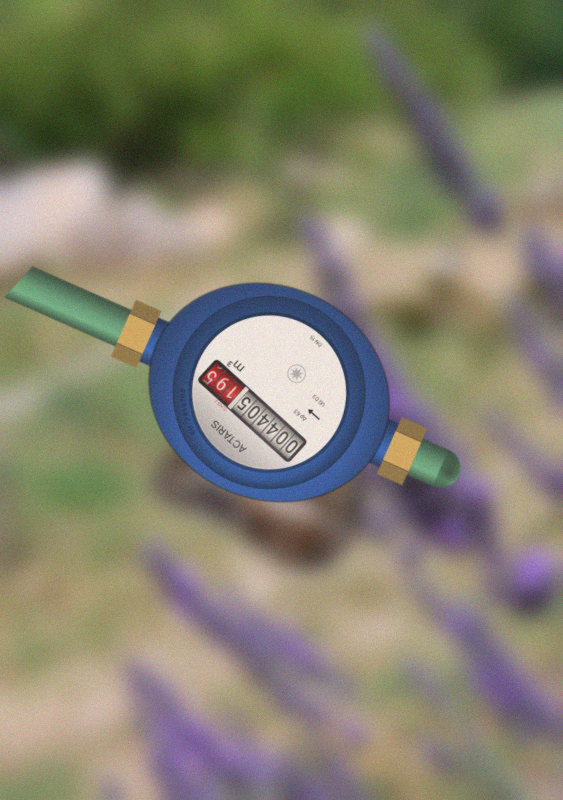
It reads 4405.195,m³
